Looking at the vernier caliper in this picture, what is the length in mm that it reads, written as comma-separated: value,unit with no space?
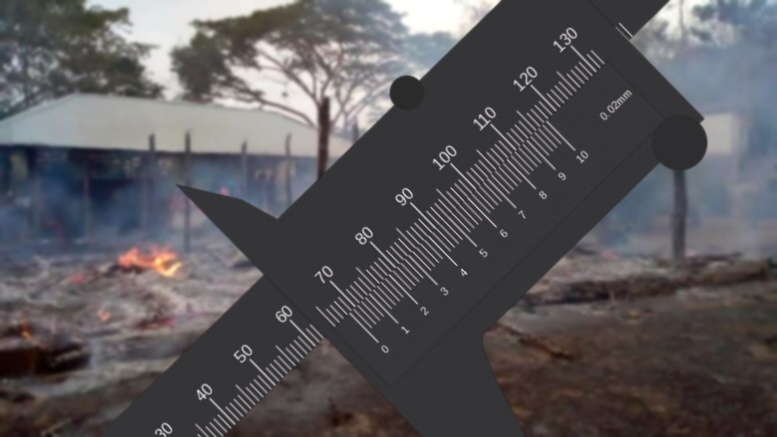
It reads 68.5,mm
